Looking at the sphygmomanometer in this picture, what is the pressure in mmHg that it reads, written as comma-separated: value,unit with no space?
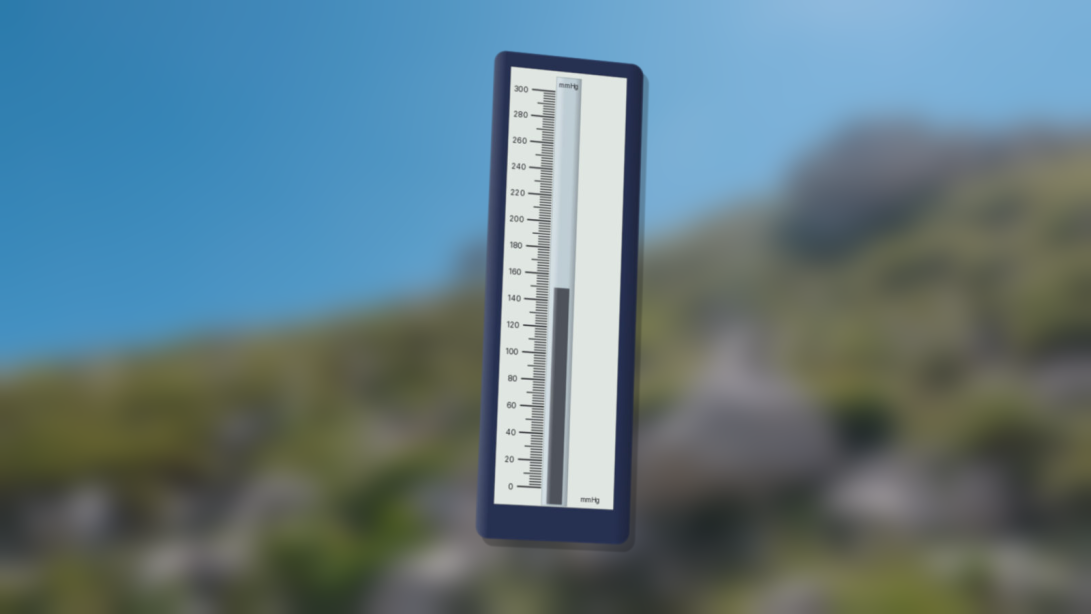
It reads 150,mmHg
